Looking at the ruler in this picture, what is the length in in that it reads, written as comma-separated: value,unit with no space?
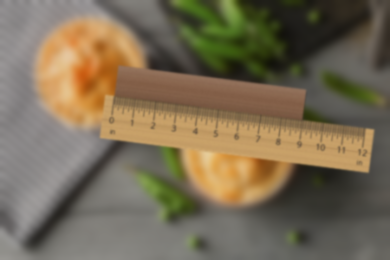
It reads 9,in
